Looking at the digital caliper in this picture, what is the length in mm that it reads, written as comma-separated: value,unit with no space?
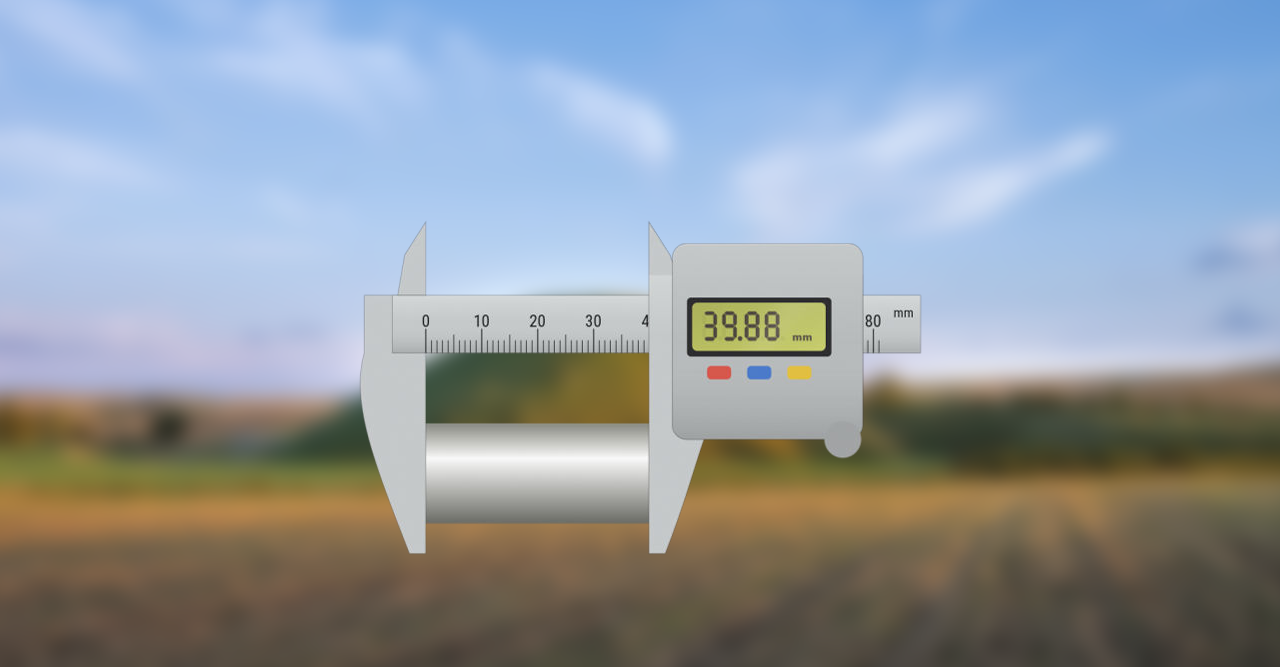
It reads 39.88,mm
